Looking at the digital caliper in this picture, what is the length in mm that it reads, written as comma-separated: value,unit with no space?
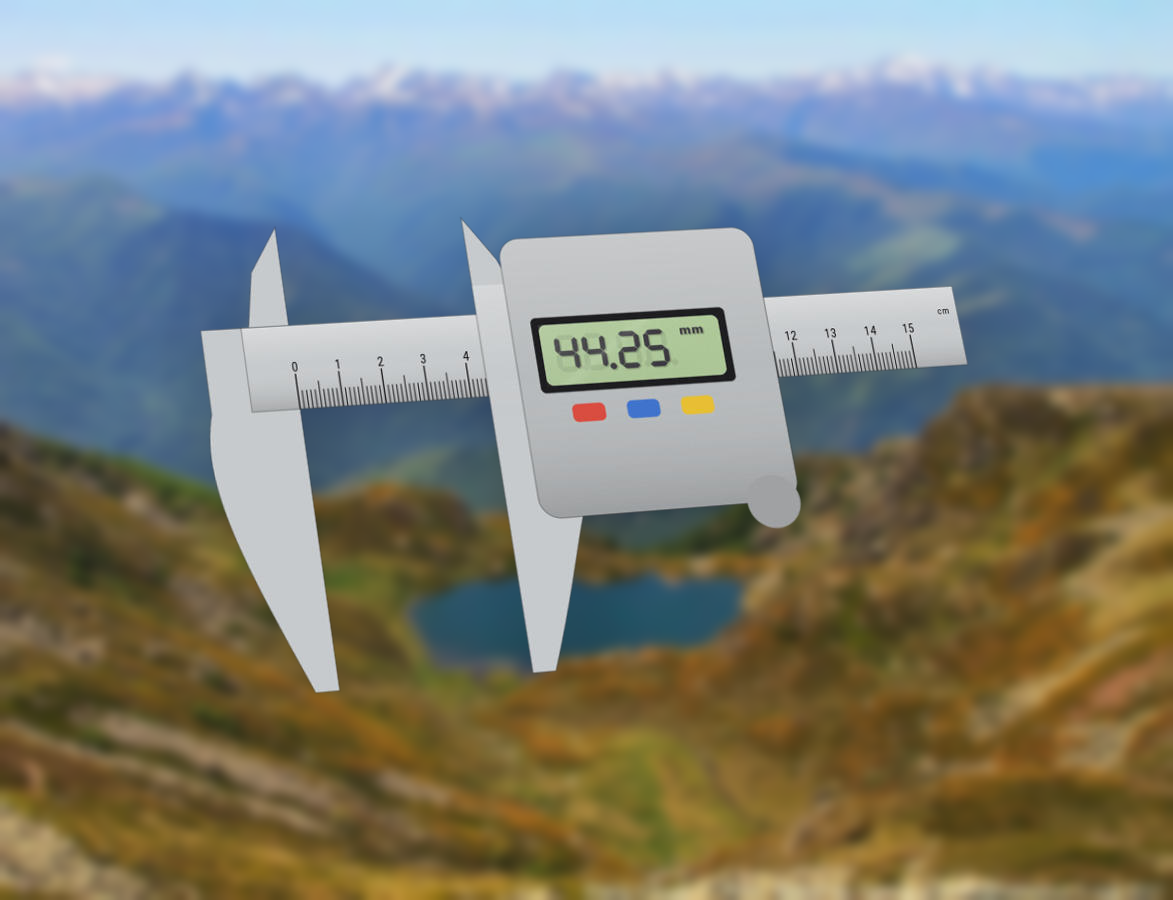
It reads 44.25,mm
